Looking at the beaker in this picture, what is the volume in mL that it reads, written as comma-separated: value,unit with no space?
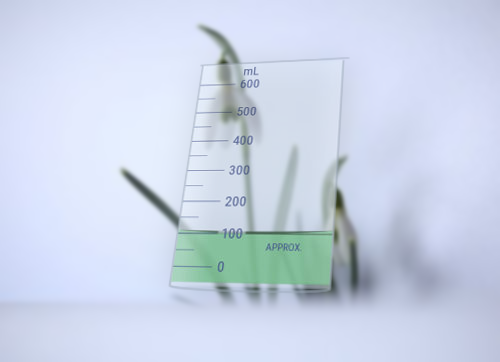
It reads 100,mL
